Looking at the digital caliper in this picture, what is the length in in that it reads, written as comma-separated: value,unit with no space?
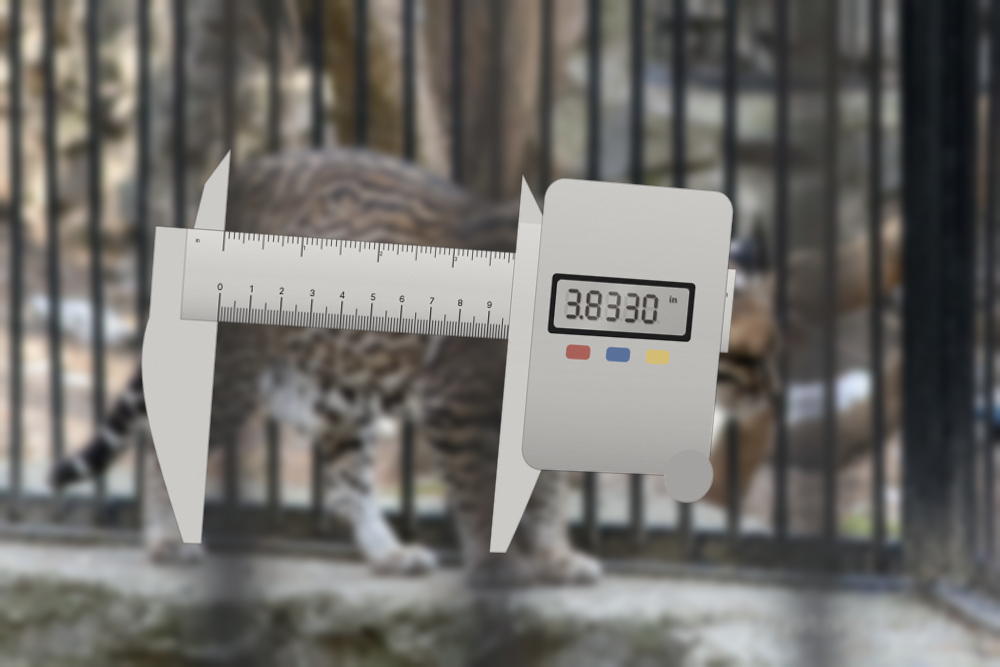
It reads 3.8330,in
